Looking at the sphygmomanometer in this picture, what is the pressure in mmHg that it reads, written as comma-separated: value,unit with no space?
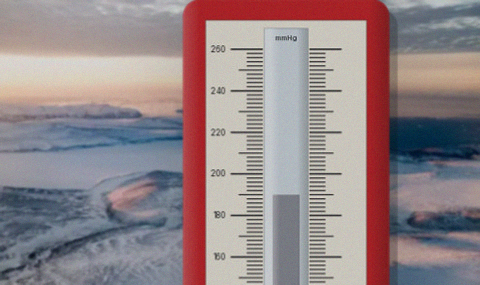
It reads 190,mmHg
